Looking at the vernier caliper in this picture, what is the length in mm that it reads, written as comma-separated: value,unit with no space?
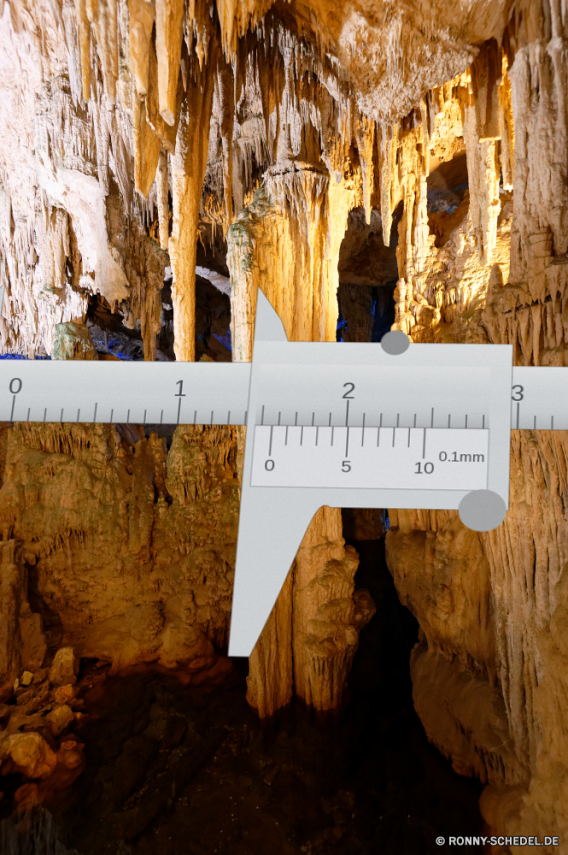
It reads 15.6,mm
